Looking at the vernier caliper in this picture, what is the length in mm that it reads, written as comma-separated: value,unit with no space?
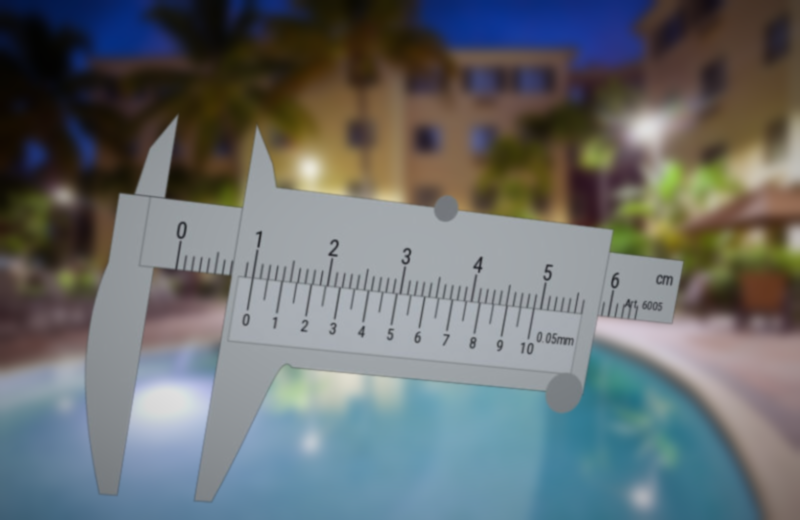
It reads 10.0,mm
